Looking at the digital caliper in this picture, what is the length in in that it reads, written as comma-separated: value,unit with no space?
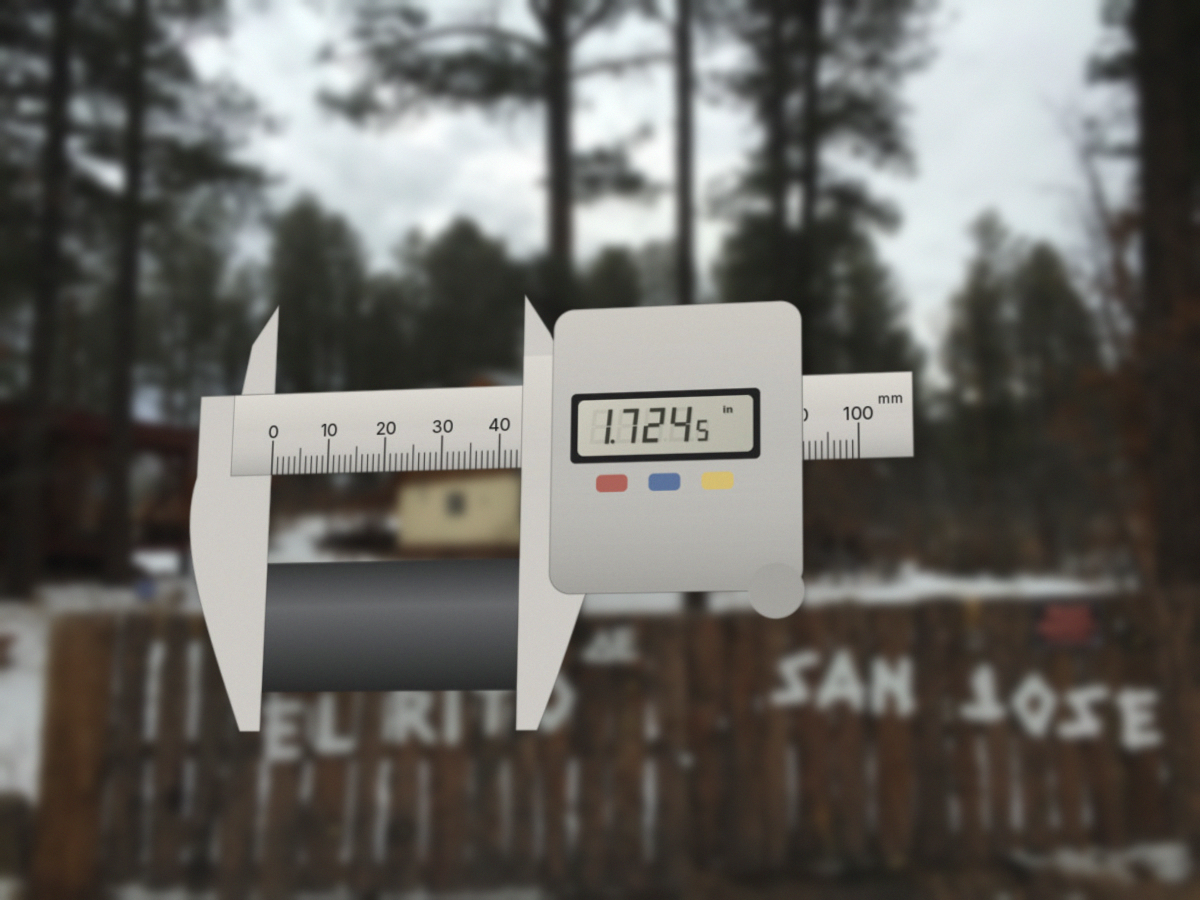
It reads 1.7245,in
